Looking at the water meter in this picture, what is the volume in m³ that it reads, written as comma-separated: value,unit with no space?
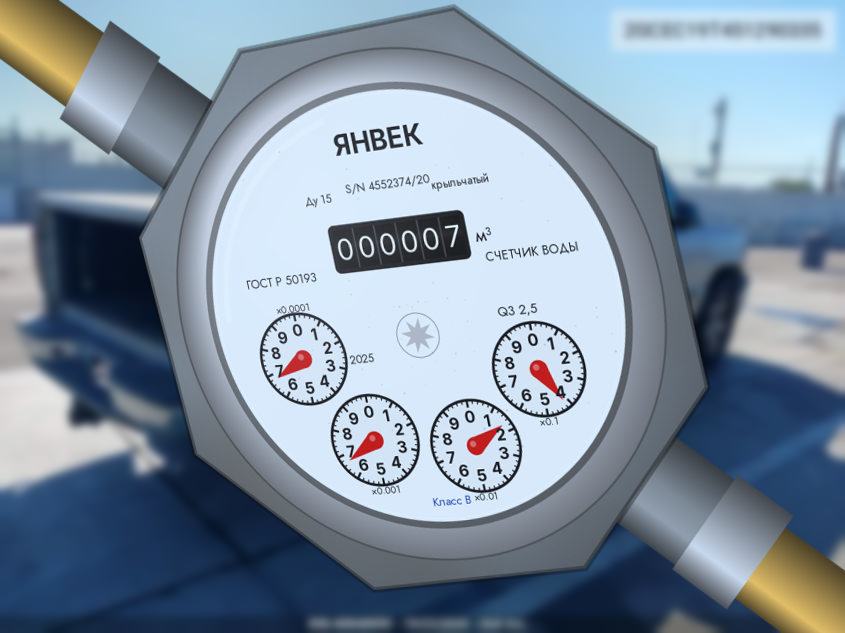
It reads 7.4166,m³
